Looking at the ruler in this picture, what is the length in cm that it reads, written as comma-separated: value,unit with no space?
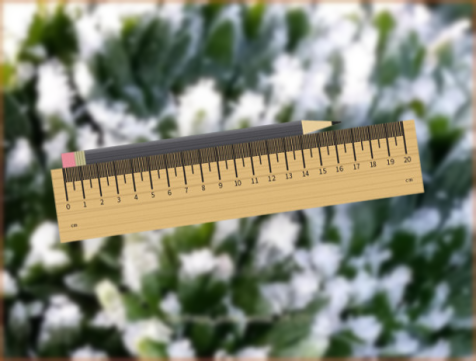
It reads 16.5,cm
